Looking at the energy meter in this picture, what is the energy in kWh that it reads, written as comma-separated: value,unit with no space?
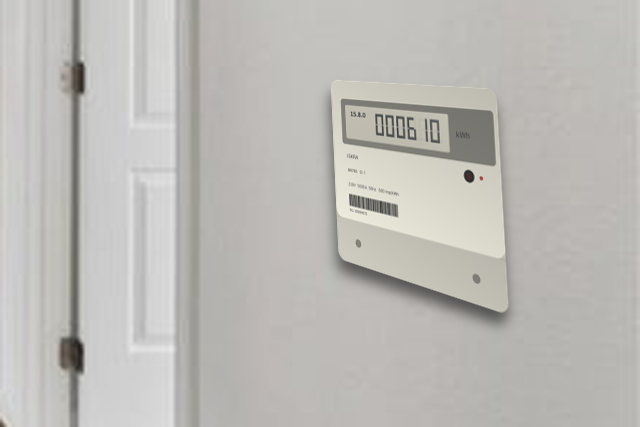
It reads 610,kWh
